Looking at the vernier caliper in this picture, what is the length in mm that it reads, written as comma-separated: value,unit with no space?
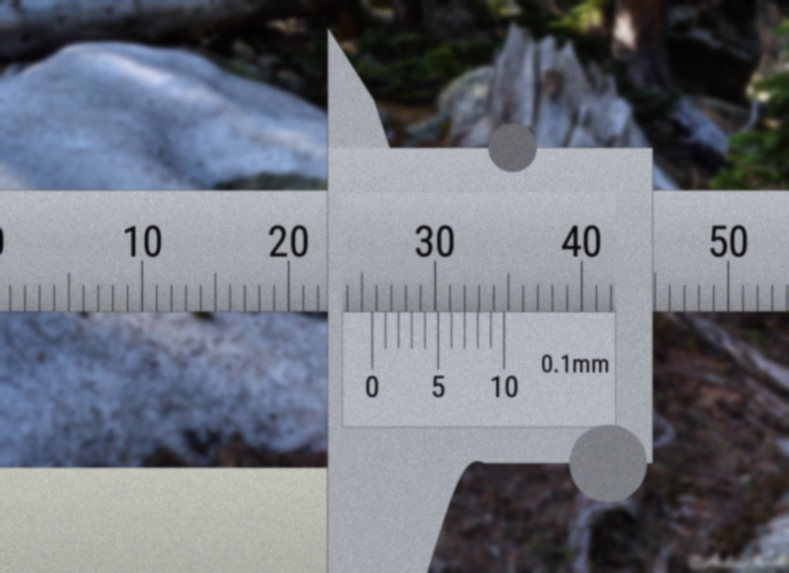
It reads 25.7,mm
